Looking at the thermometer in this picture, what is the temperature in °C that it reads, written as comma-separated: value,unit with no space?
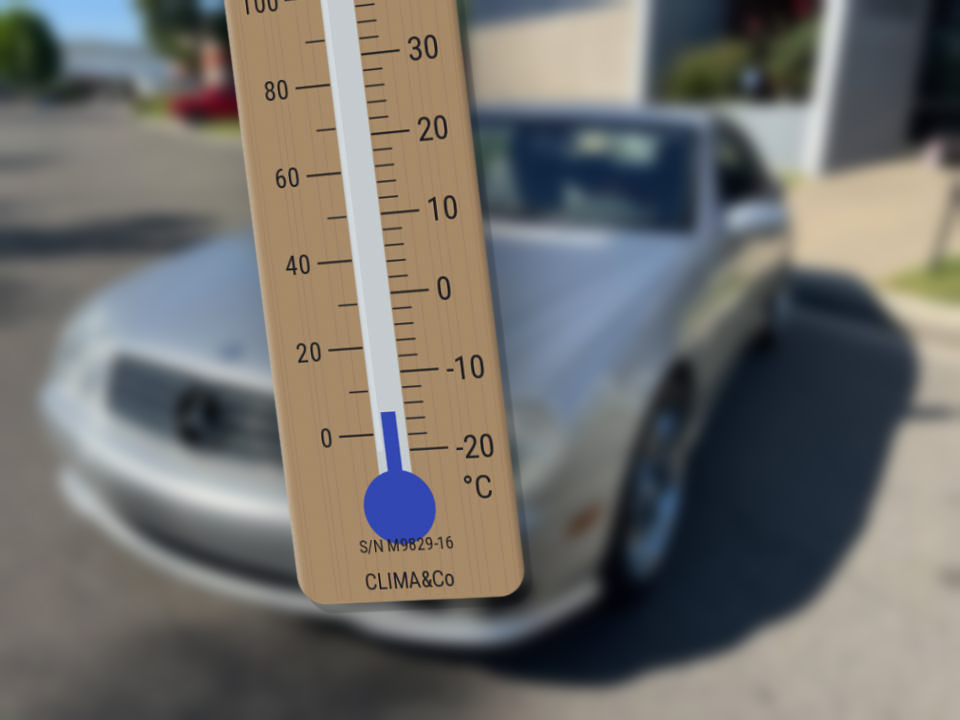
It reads -15,°C
